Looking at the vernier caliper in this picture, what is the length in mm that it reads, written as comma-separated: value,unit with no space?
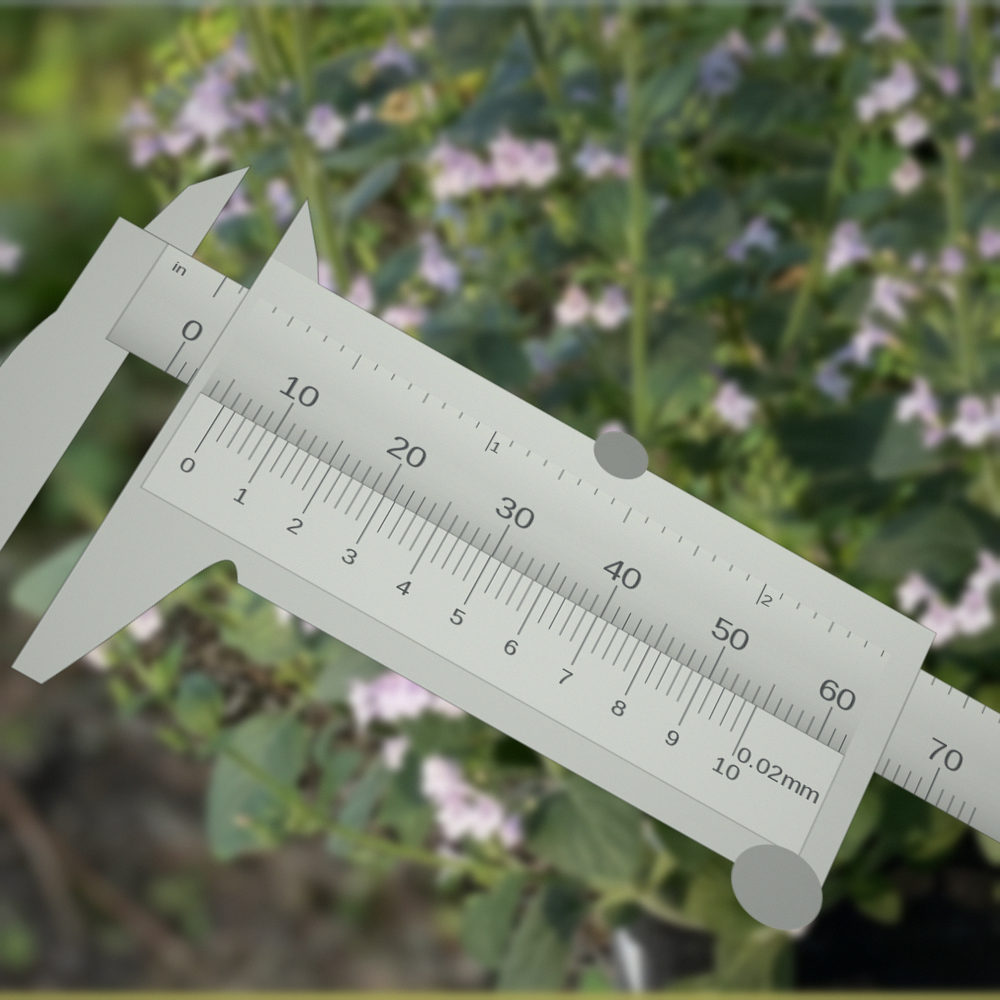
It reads 5.4,mm
